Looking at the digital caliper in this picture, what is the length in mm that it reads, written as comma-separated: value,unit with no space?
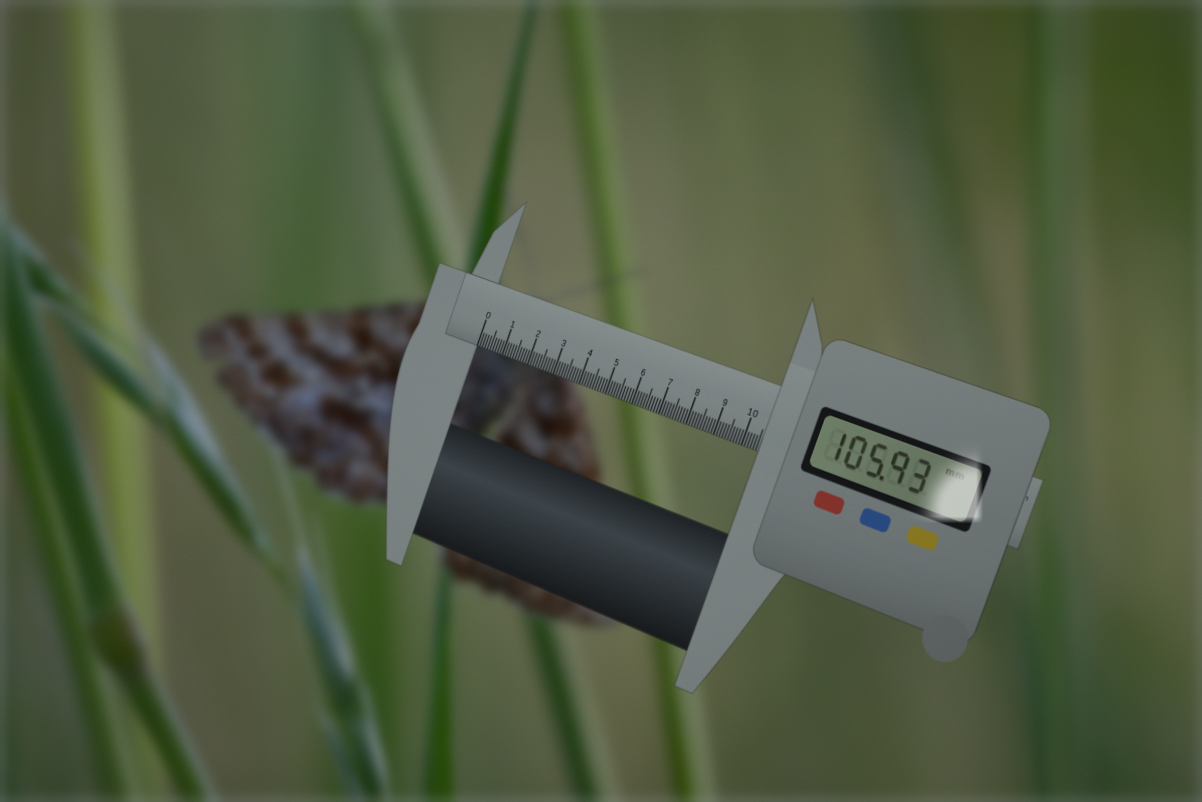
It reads 105.93,mm
